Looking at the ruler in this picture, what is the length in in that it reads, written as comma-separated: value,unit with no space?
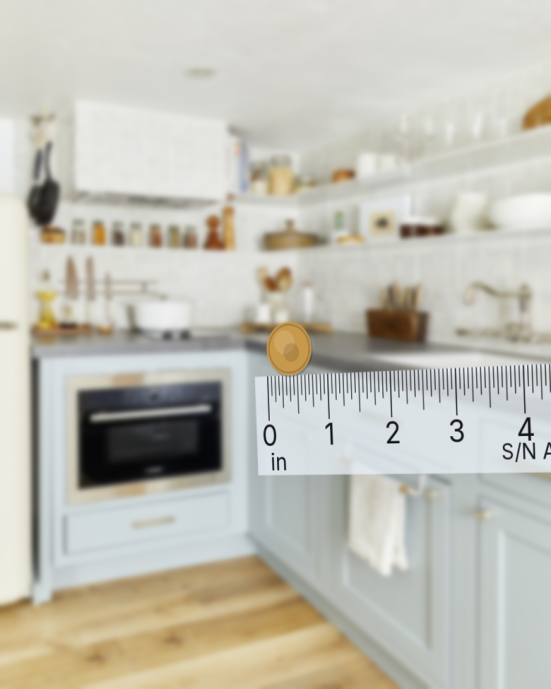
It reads 0.75,in
